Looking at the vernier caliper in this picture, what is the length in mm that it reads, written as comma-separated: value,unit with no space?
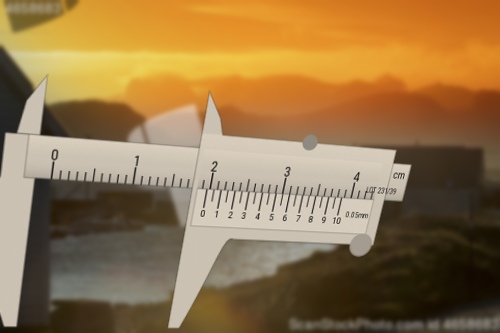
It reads 19.6,mm
